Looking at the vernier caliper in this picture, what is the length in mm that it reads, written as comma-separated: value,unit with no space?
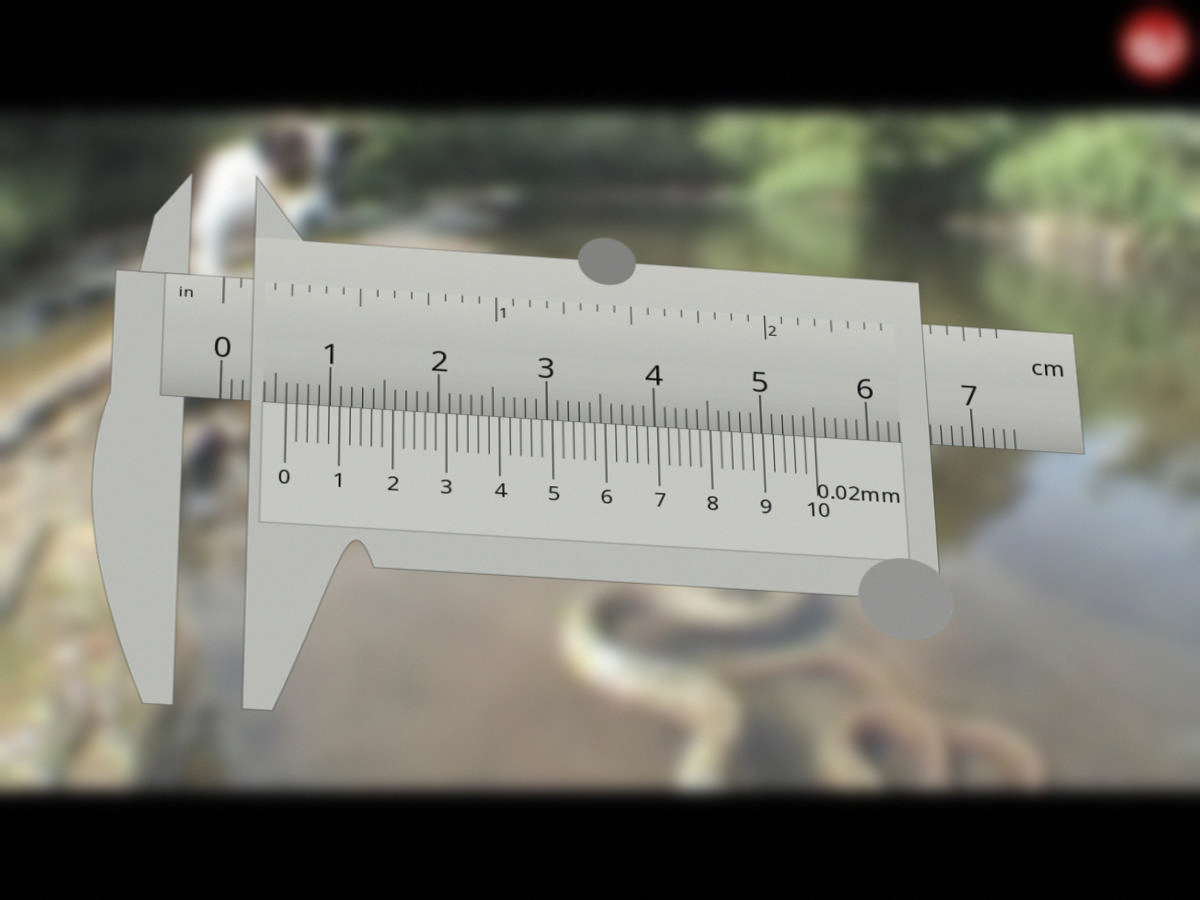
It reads 6.0,mm
